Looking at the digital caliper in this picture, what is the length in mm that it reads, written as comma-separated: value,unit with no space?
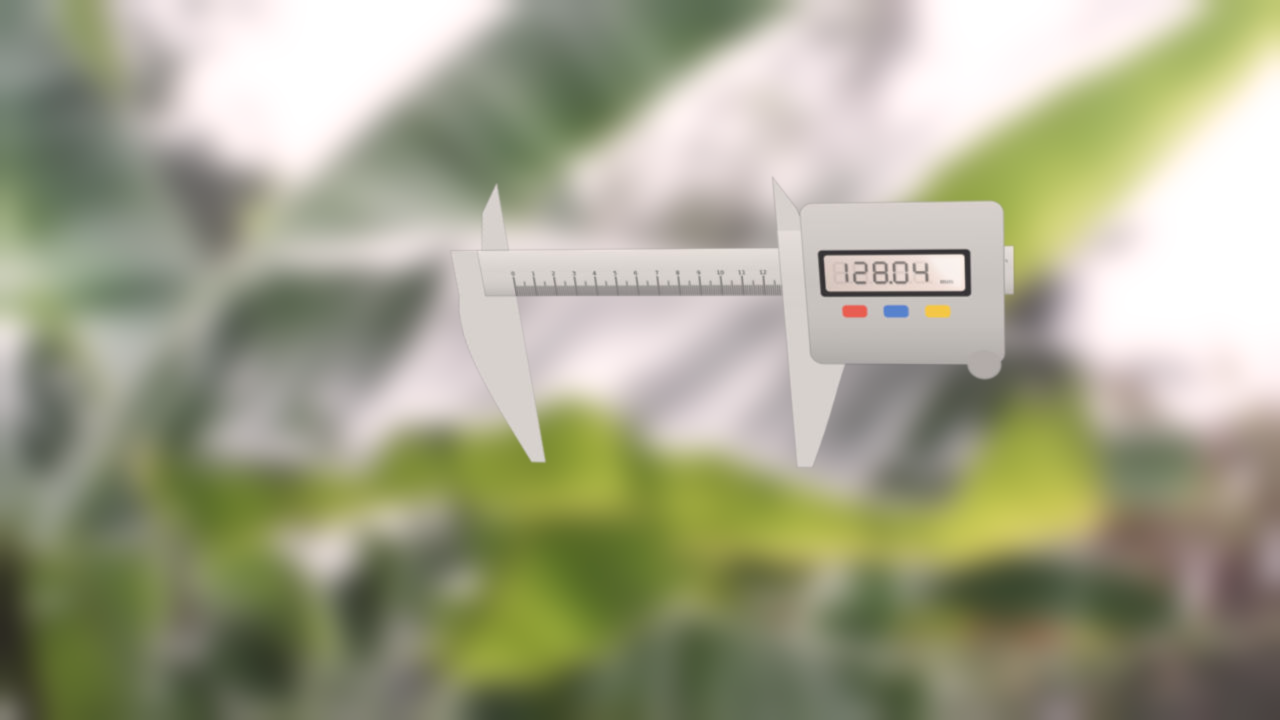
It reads 128.04,mm
